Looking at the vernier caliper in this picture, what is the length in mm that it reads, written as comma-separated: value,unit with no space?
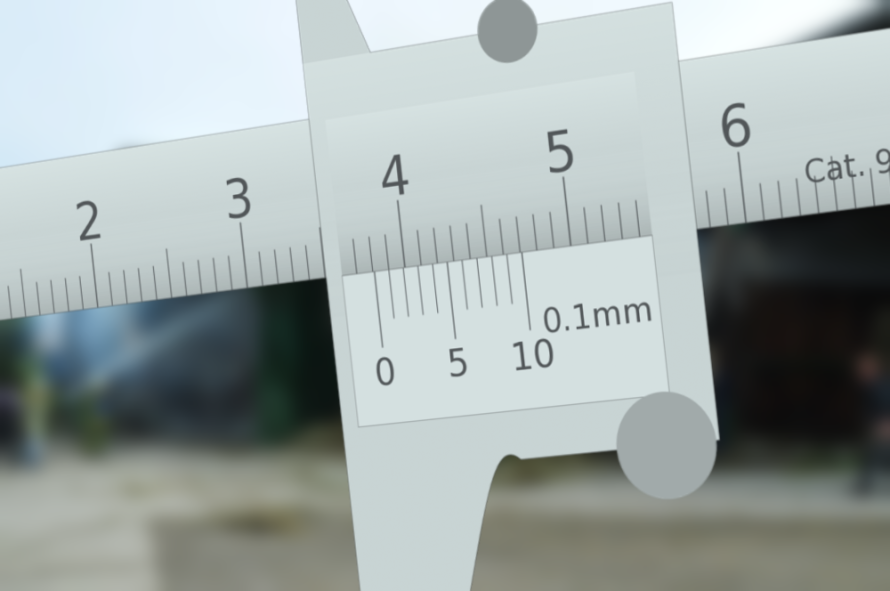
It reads 38.1,mm
